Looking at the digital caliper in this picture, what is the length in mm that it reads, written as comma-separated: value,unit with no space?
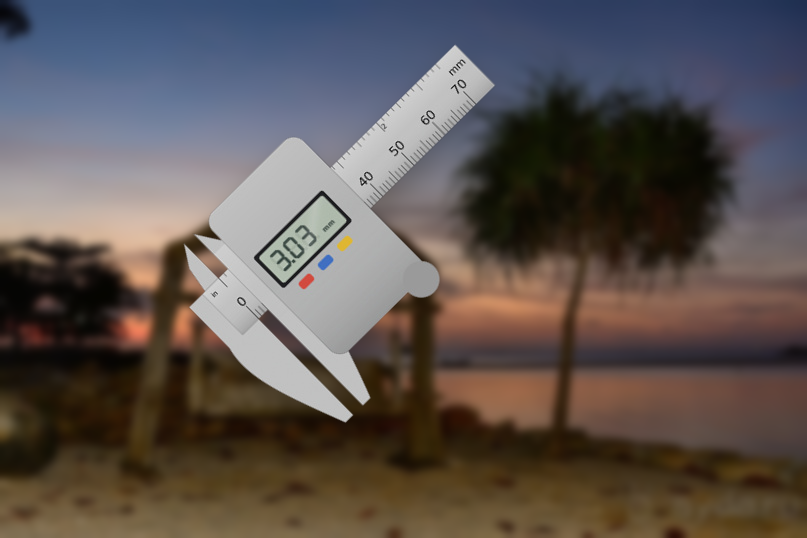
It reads 3.03,mm
